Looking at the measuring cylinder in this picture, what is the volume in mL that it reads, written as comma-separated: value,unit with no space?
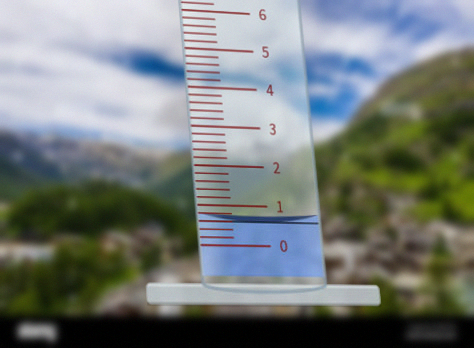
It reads 0.6,mL
